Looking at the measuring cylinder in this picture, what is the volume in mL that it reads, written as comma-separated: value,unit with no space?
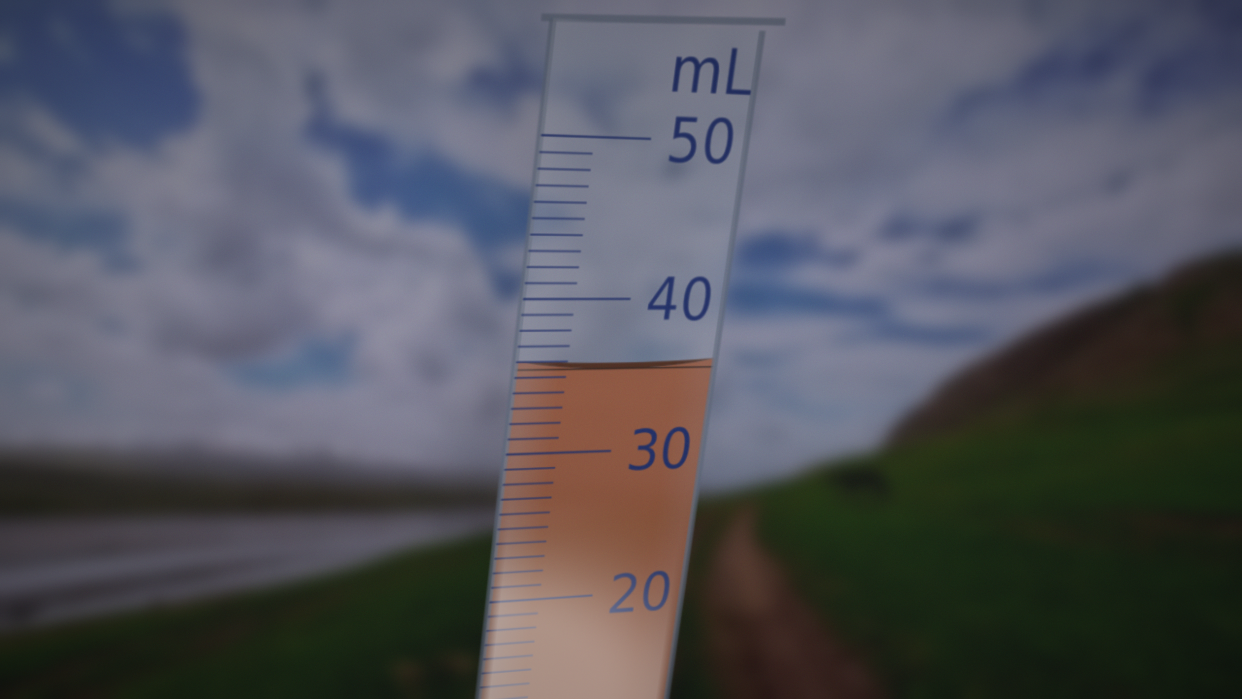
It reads 35.5,mL
